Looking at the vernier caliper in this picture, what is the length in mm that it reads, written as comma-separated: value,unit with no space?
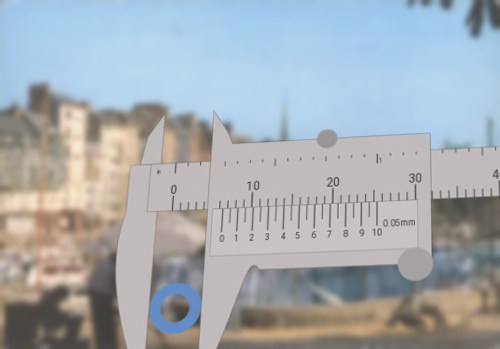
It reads 6.4,mm
